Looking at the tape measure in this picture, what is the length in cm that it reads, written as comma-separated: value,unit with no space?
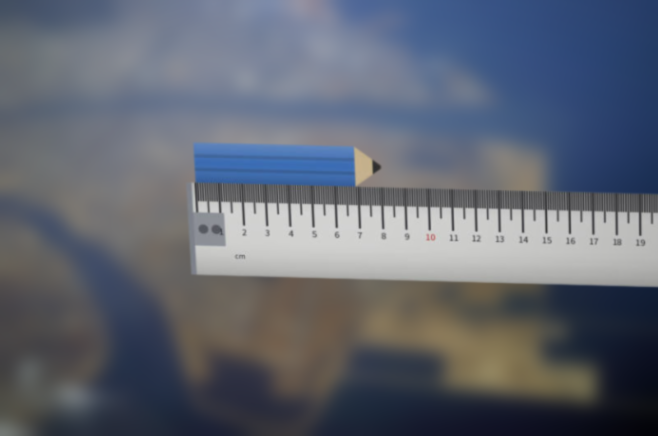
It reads 8,cm
